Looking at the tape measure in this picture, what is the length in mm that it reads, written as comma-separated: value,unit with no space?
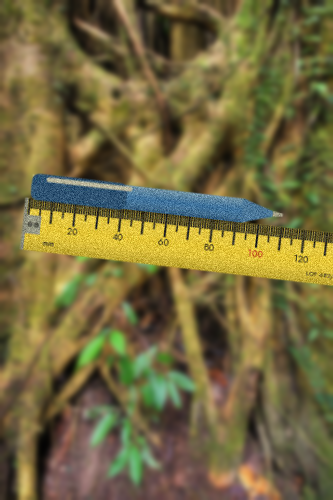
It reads 110,mm
